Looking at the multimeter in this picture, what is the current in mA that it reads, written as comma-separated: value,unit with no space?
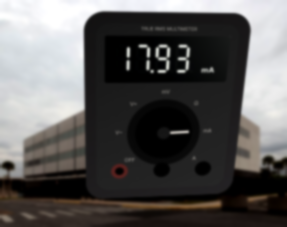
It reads 17.93,mA
